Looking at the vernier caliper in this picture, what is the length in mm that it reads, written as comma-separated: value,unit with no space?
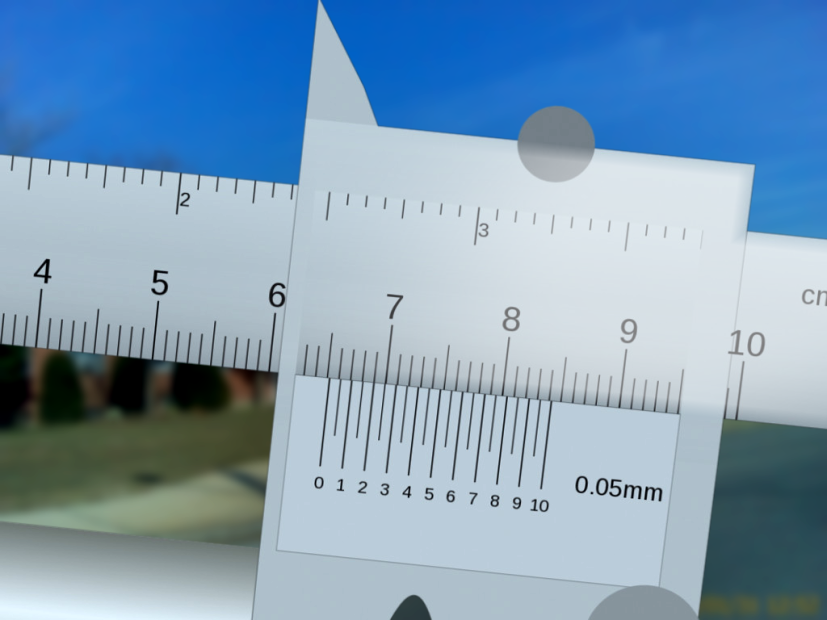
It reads 65.2,mm
